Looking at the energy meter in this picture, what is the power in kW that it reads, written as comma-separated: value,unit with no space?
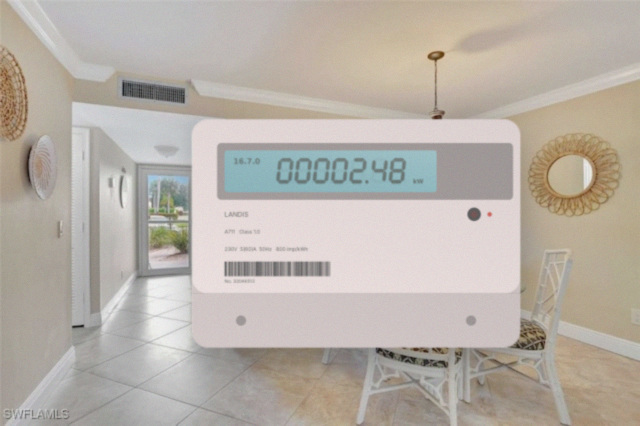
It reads 2.48,kW
